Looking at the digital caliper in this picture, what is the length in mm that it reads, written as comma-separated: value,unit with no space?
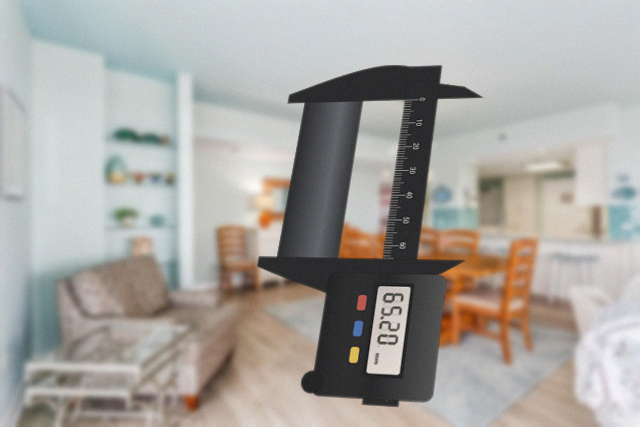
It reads 65.20,mm
